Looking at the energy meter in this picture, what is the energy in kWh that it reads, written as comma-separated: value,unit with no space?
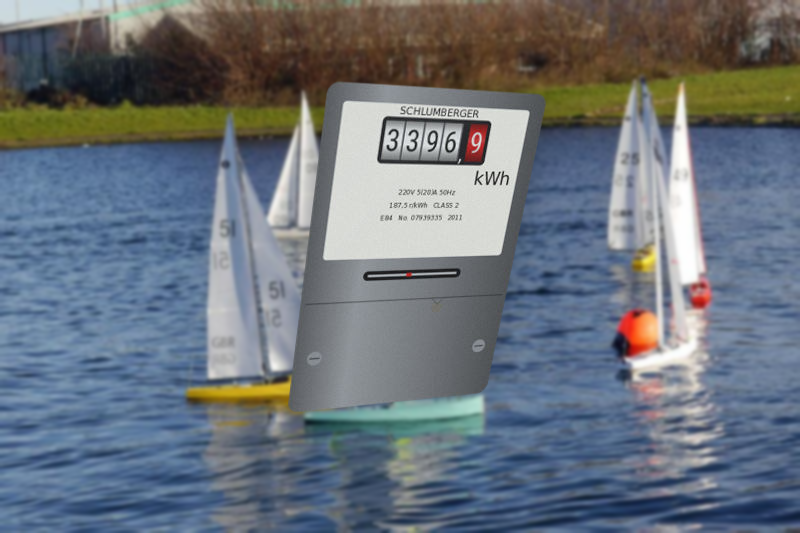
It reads 3396.9,kWh
